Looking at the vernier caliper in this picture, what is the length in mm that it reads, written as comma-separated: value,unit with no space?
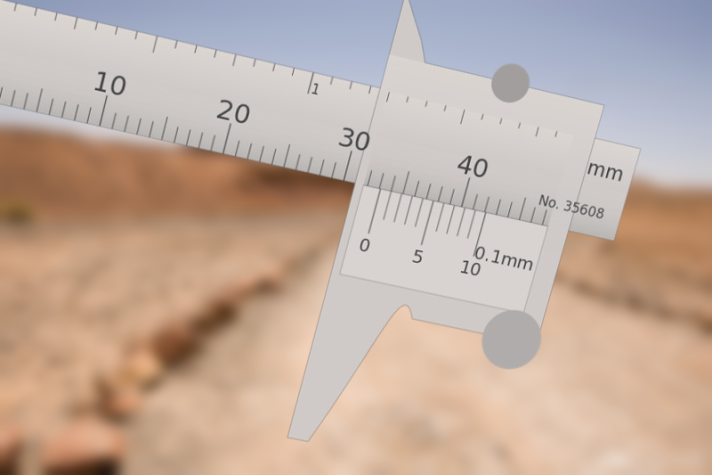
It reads 33.1,mm
